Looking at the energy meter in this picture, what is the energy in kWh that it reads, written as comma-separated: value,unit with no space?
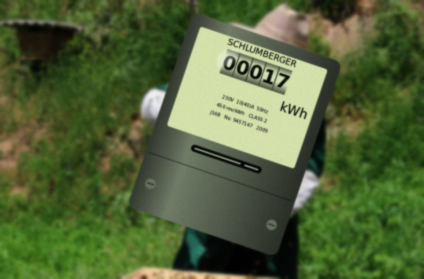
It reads 17,kWh
